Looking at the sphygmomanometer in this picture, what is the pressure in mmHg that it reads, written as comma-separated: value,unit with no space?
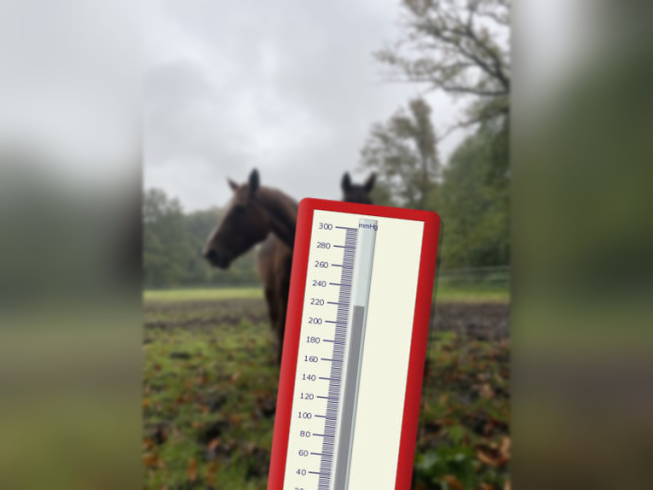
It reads 220,mmHg
